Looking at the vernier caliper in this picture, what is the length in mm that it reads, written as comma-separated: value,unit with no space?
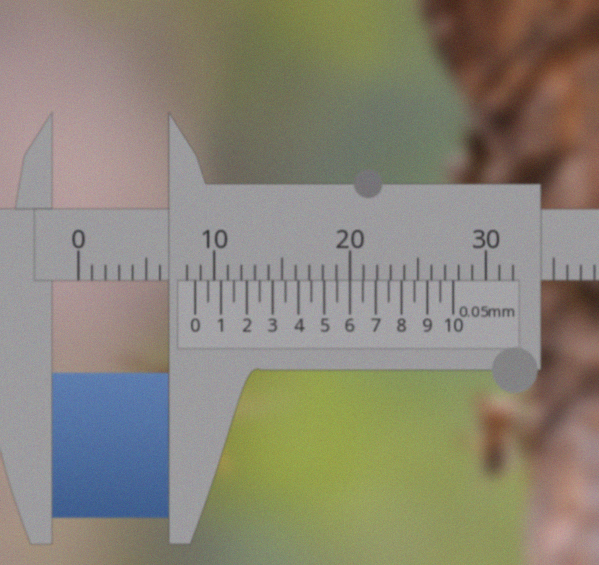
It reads 8.6,mm
